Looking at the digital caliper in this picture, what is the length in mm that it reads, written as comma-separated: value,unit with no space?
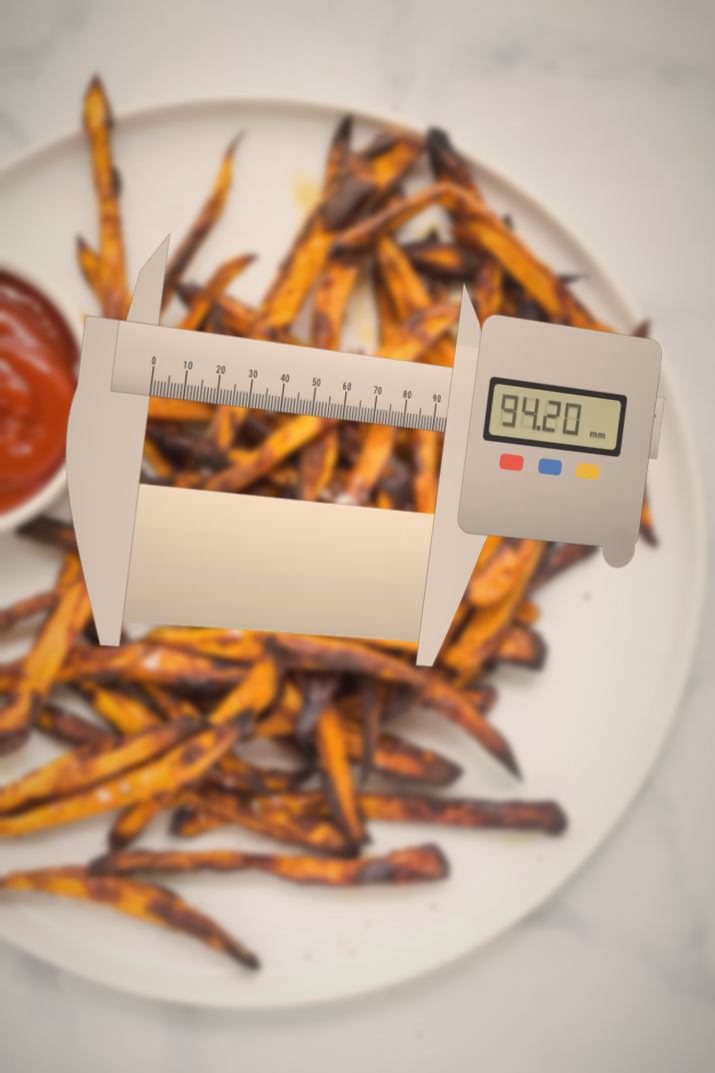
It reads 94.20,mm
